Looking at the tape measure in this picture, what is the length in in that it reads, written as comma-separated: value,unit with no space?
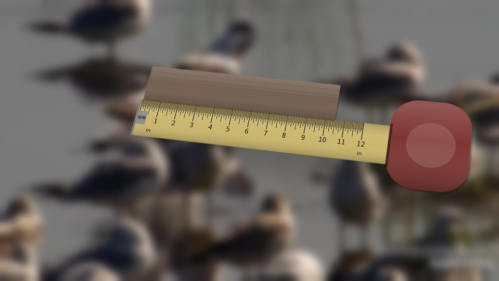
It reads 10.5,in
